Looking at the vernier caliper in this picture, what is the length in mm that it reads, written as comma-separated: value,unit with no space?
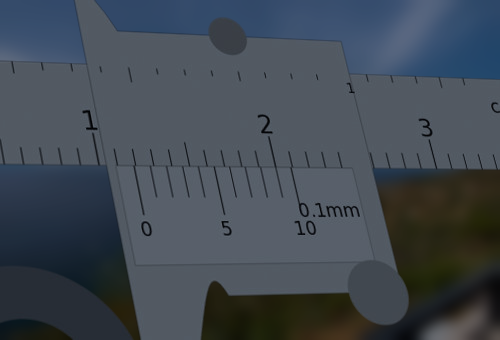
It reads 11.9,mm
